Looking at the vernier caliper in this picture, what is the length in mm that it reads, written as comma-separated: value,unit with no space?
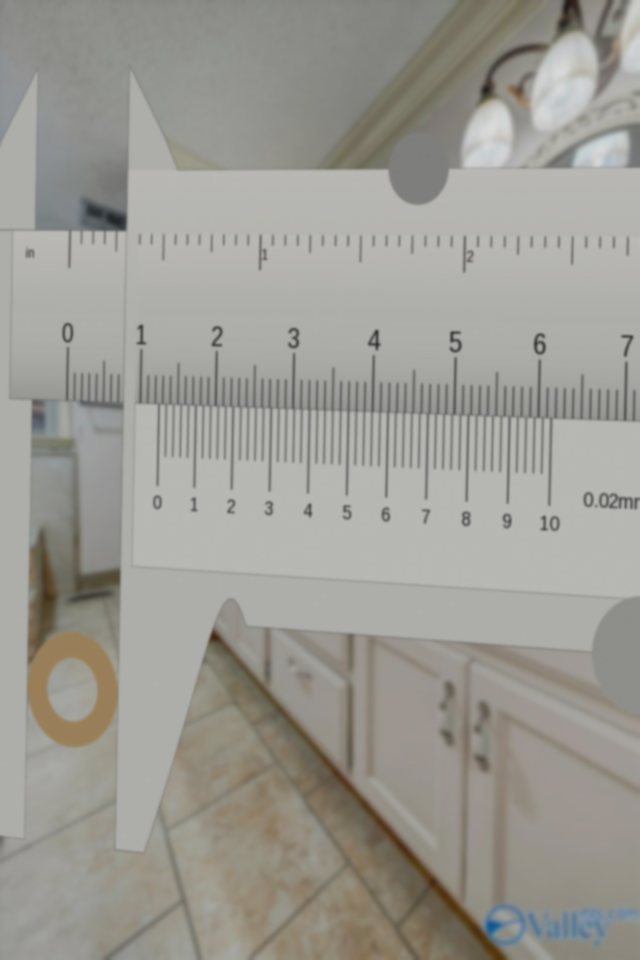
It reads 12.5,mm
